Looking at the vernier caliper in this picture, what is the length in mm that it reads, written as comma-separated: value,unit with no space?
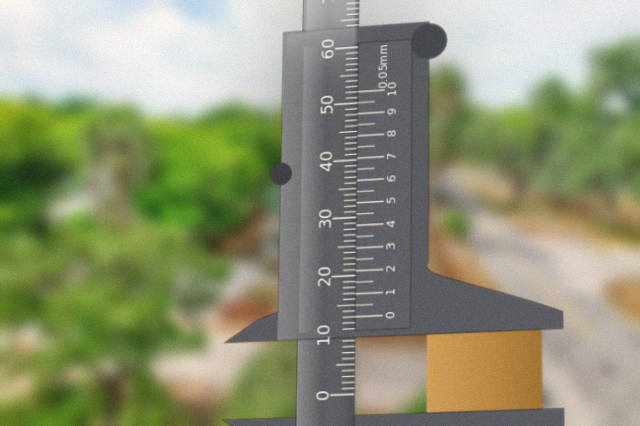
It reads 13.0,mm
